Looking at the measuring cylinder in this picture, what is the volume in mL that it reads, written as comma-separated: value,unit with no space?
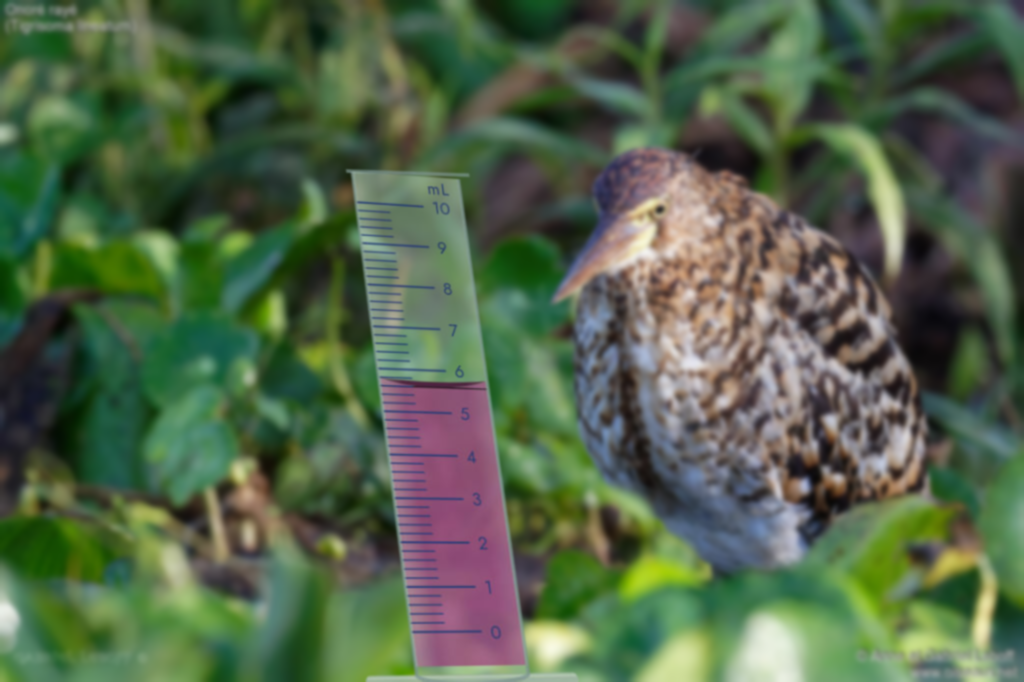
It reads 5.6,mL
